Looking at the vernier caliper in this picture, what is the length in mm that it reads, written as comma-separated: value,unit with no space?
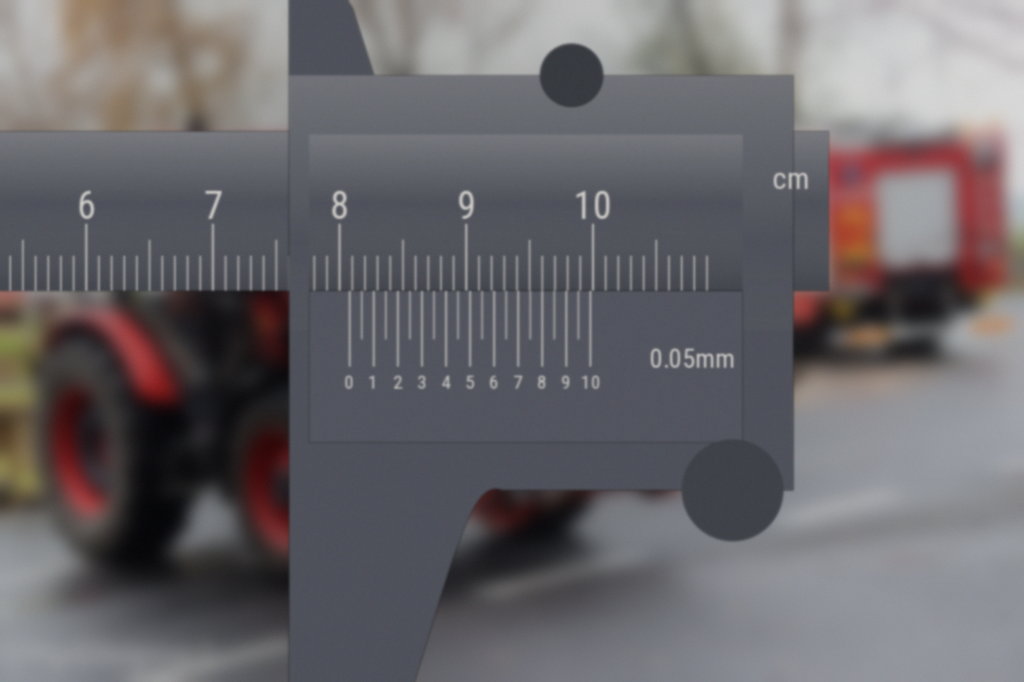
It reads 80.8,mm
